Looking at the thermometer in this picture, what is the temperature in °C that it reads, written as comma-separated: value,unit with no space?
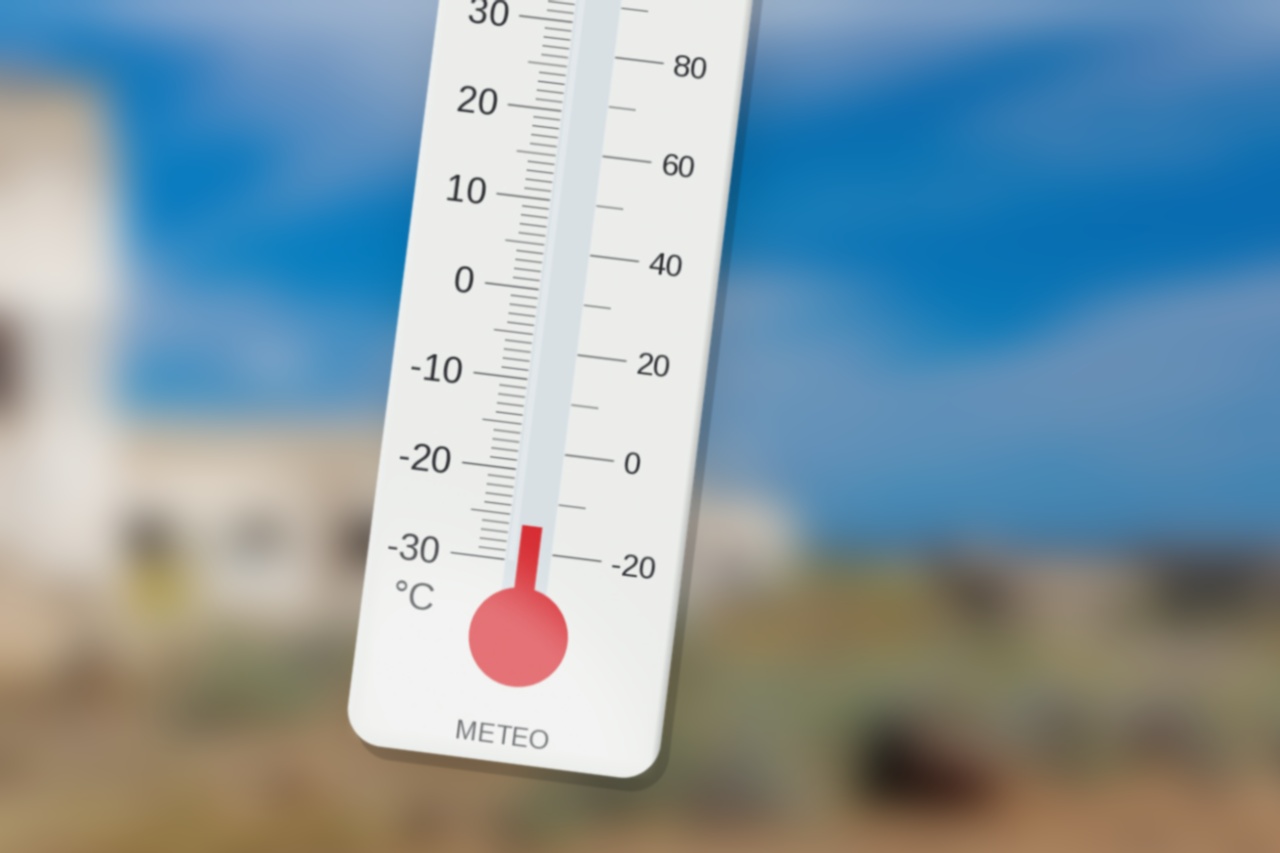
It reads -26,°C
